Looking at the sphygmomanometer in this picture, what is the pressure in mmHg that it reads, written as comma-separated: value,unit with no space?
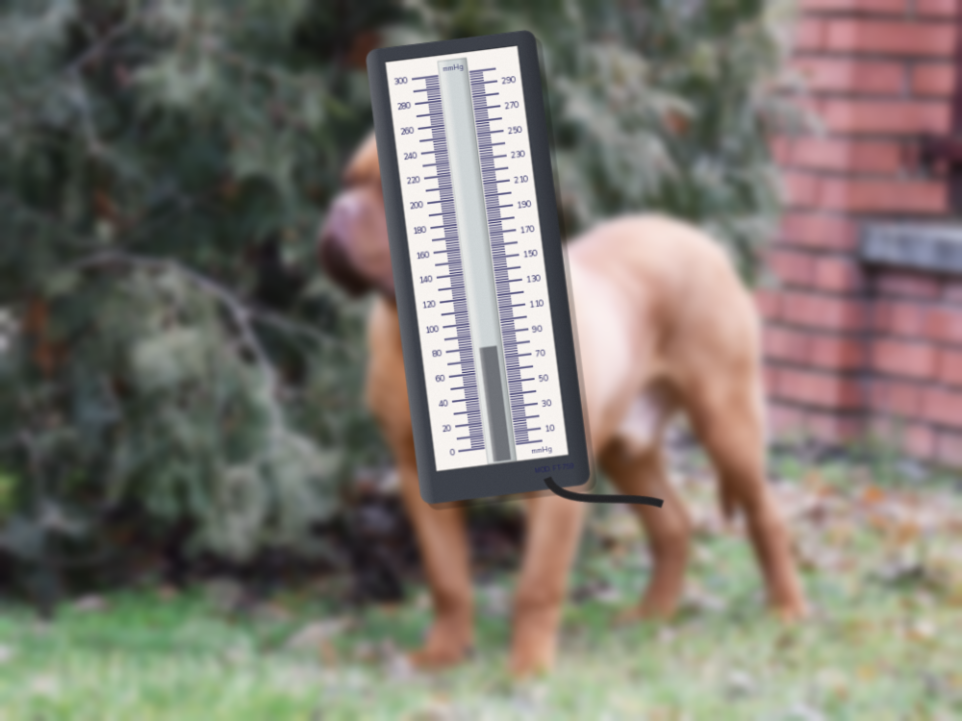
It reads 80,mmHg
